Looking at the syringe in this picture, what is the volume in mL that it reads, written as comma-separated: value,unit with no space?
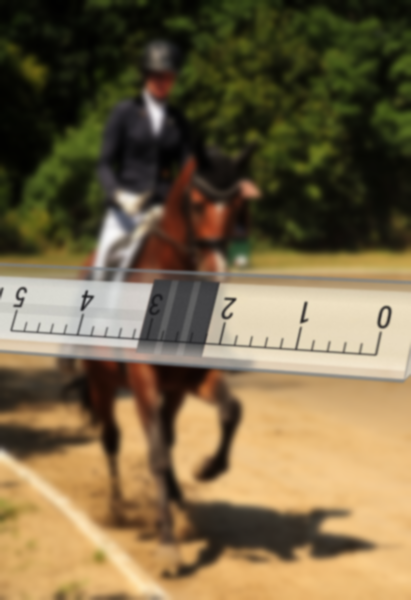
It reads 2.2,mL
